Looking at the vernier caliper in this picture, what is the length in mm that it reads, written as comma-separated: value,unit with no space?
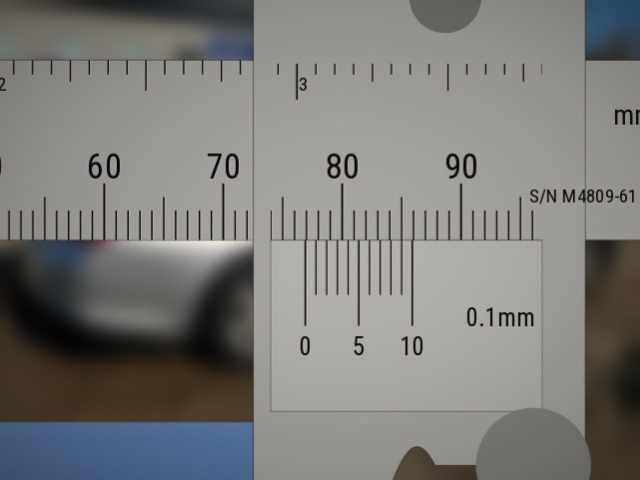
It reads 76.9,mm
